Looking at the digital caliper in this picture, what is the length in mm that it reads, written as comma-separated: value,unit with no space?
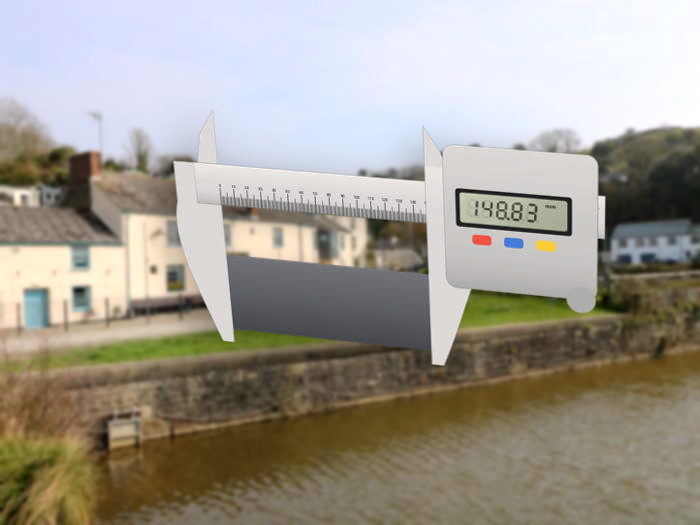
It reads 148.83,mm
